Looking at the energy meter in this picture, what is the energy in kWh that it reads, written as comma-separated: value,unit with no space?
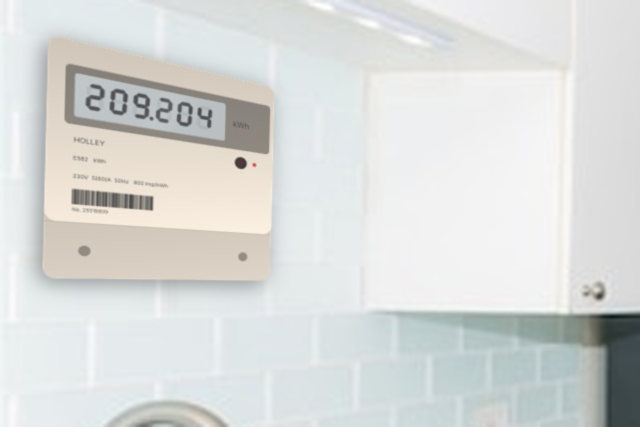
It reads 209.204,kWh
